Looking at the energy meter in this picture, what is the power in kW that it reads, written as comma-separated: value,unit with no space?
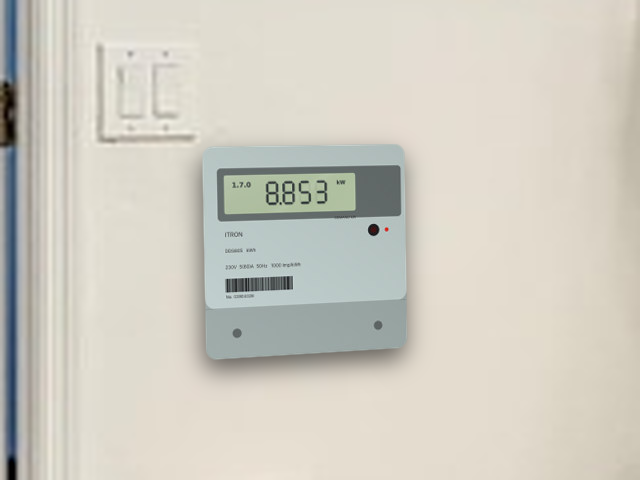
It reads 8.853,kW
